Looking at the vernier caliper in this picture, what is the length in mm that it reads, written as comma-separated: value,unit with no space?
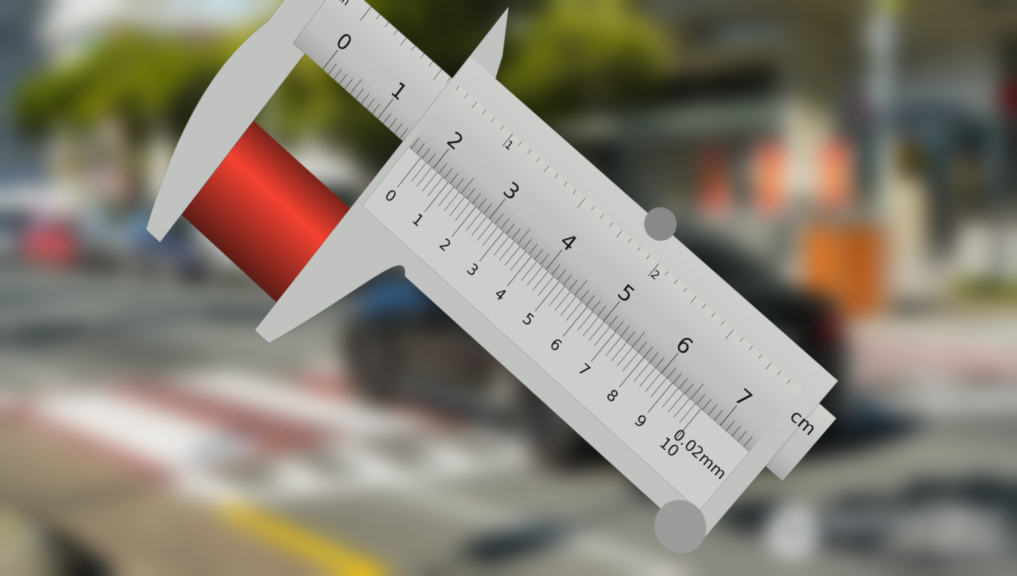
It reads 17.8,mm
